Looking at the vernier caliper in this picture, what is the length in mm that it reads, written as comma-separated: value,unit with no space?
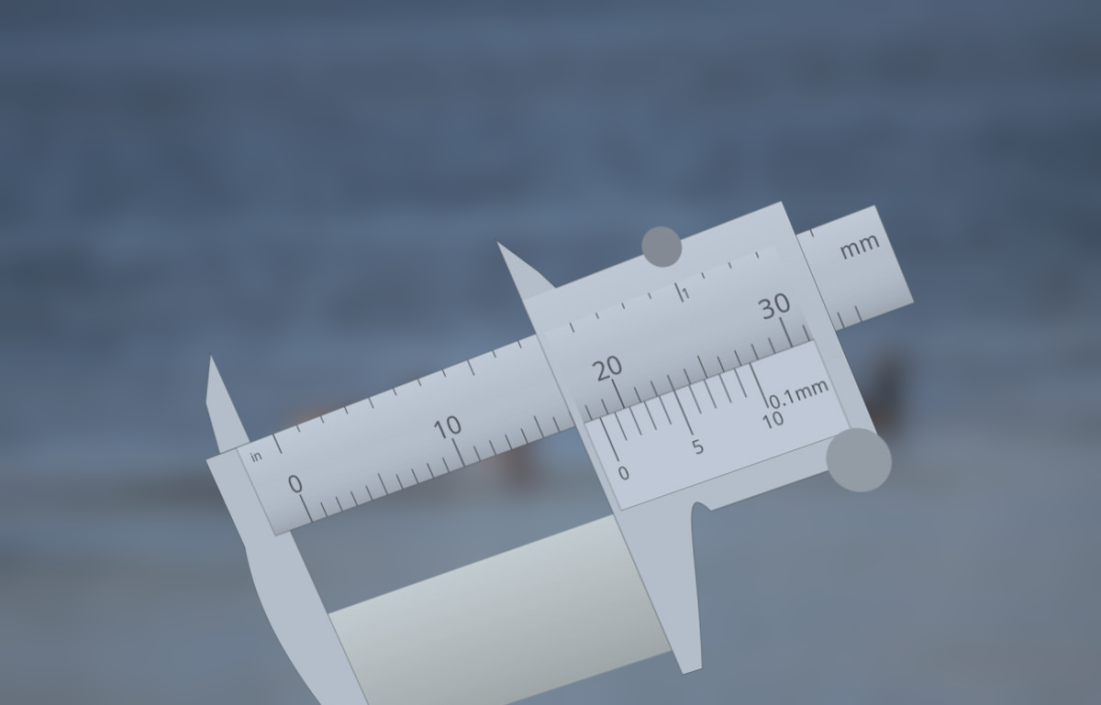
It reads 18.5,mm
